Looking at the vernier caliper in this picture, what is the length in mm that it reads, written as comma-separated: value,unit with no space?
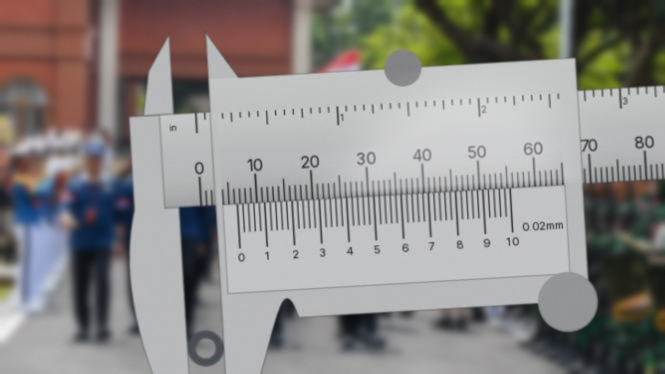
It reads 6.5,mm
